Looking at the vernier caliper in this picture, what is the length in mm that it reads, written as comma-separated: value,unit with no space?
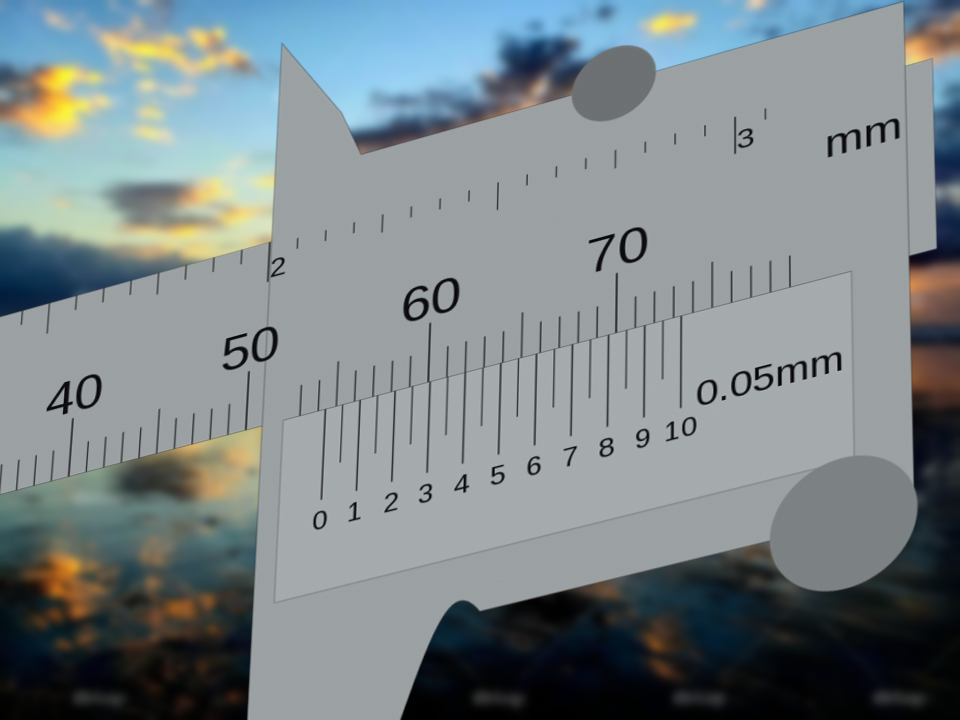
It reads 54.4,mm
